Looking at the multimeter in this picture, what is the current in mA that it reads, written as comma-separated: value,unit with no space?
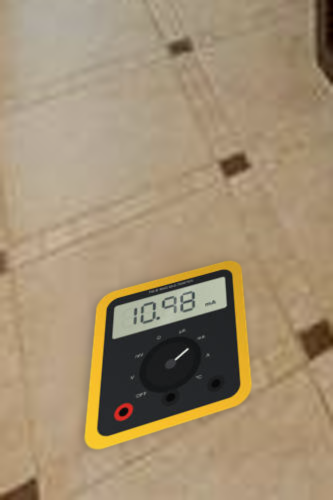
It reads 10.98,mA
